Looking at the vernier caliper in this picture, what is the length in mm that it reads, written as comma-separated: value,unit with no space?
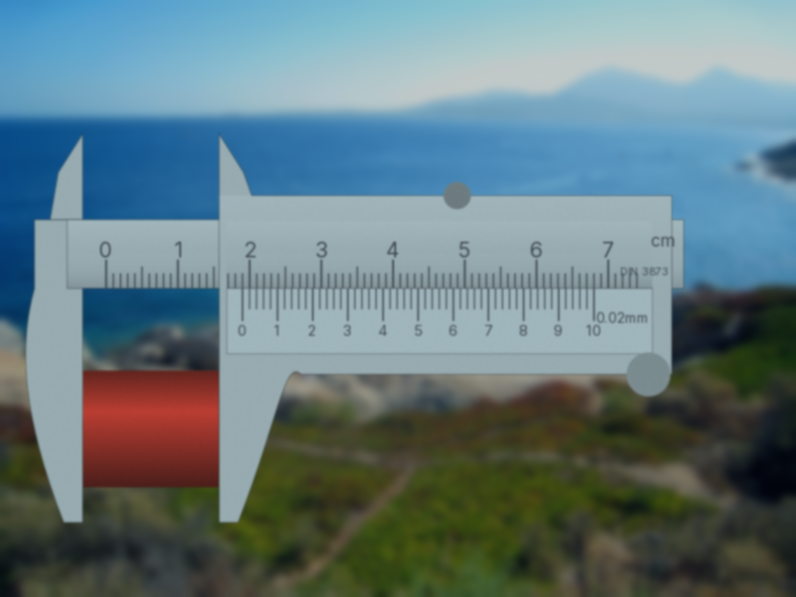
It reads 19.0,mm
